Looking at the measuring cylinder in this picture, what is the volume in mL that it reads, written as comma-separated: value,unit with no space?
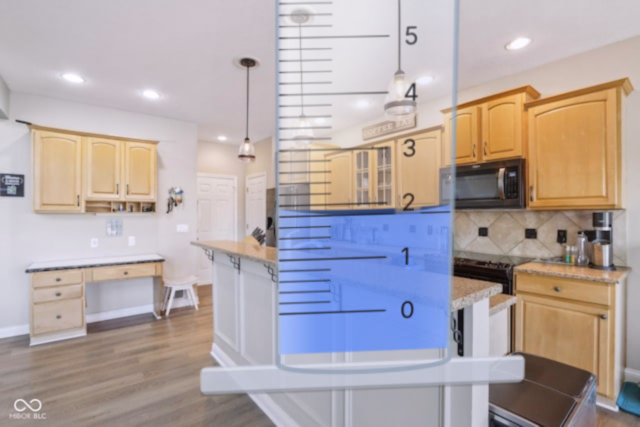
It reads 1.8,mL
